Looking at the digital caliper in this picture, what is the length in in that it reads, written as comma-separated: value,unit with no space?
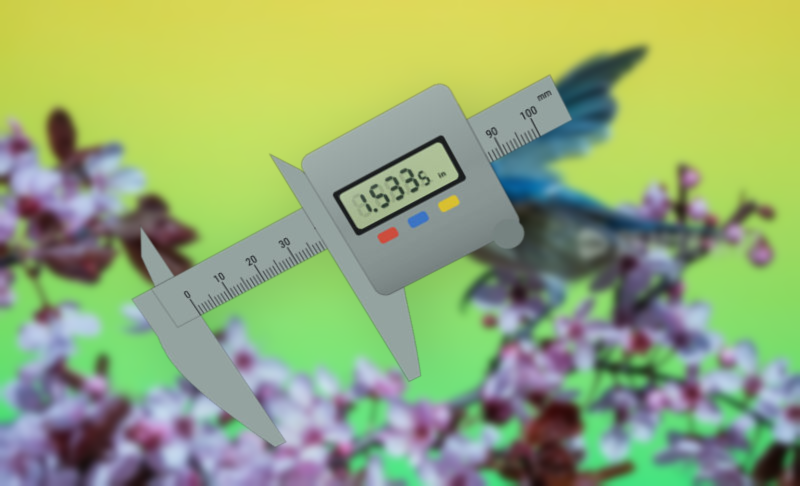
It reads 1.5335,in
